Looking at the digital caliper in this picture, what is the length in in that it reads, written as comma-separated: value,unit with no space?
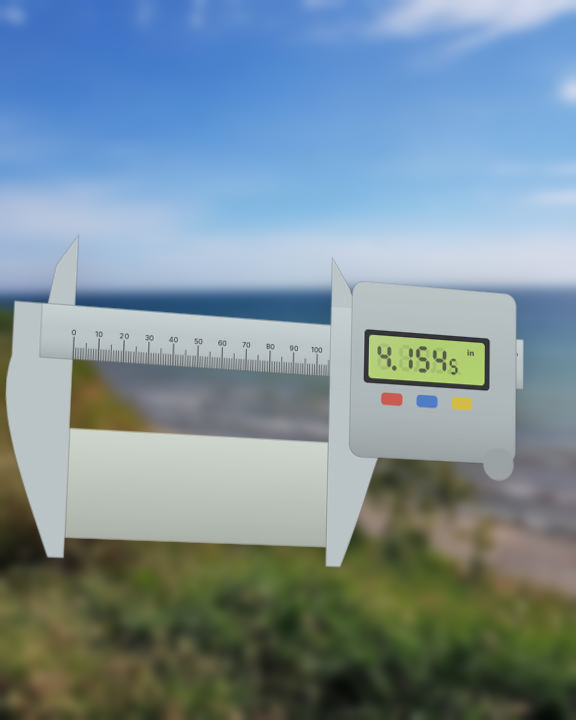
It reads 4.1545,in
